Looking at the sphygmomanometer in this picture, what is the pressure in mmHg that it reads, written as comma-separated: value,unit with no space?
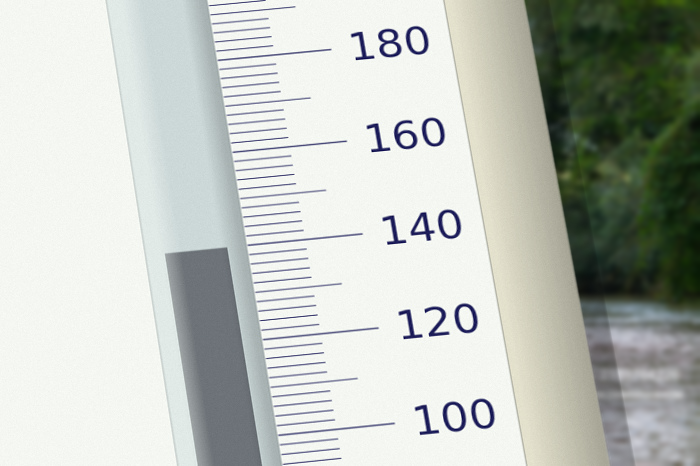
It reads 140,mmHg
